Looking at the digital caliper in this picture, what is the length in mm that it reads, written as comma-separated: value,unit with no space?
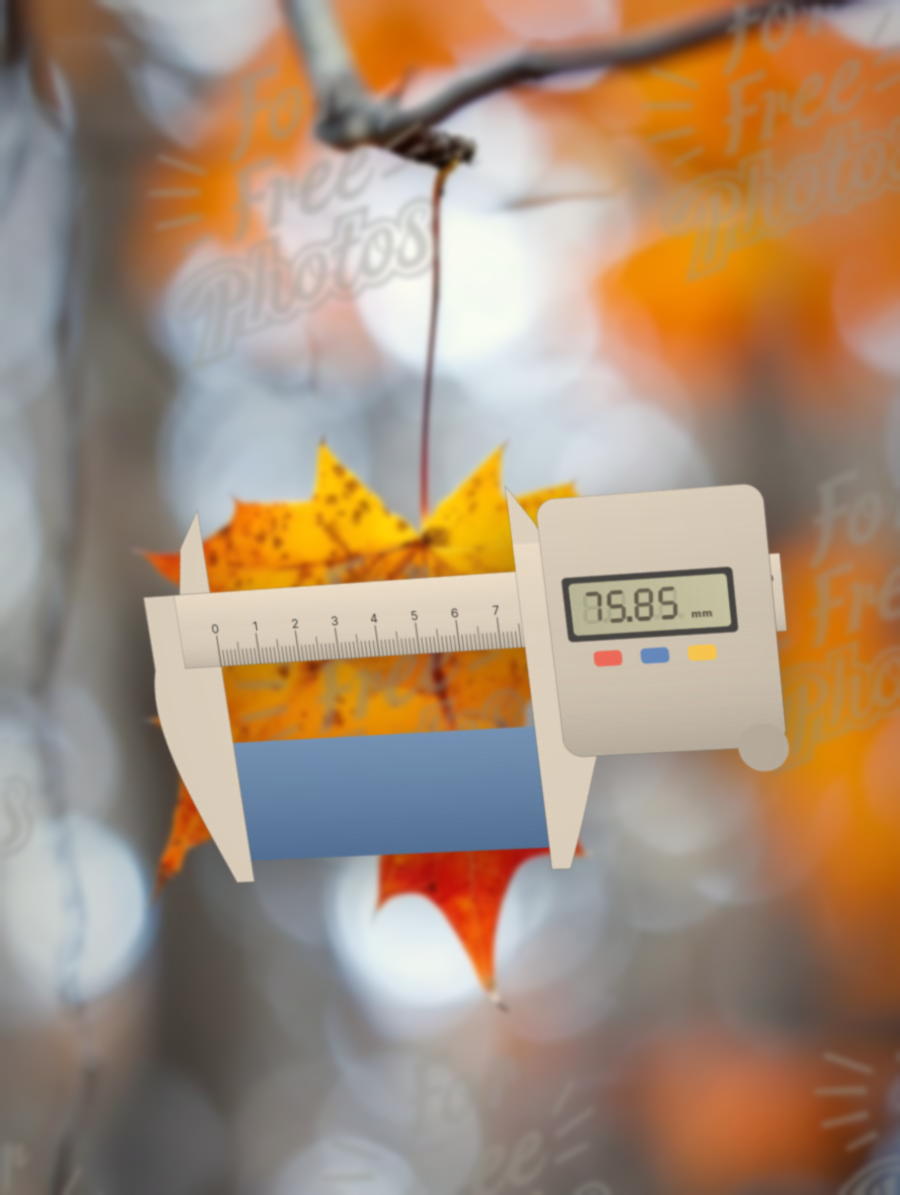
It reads 75.85,mm
